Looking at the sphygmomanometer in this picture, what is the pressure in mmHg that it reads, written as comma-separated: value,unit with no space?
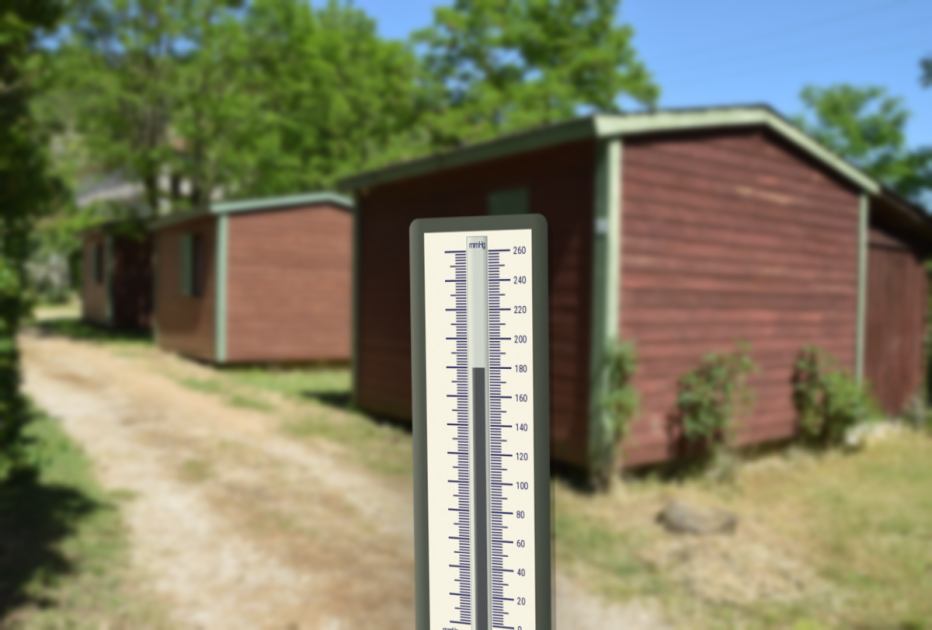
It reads 180,mmHg
